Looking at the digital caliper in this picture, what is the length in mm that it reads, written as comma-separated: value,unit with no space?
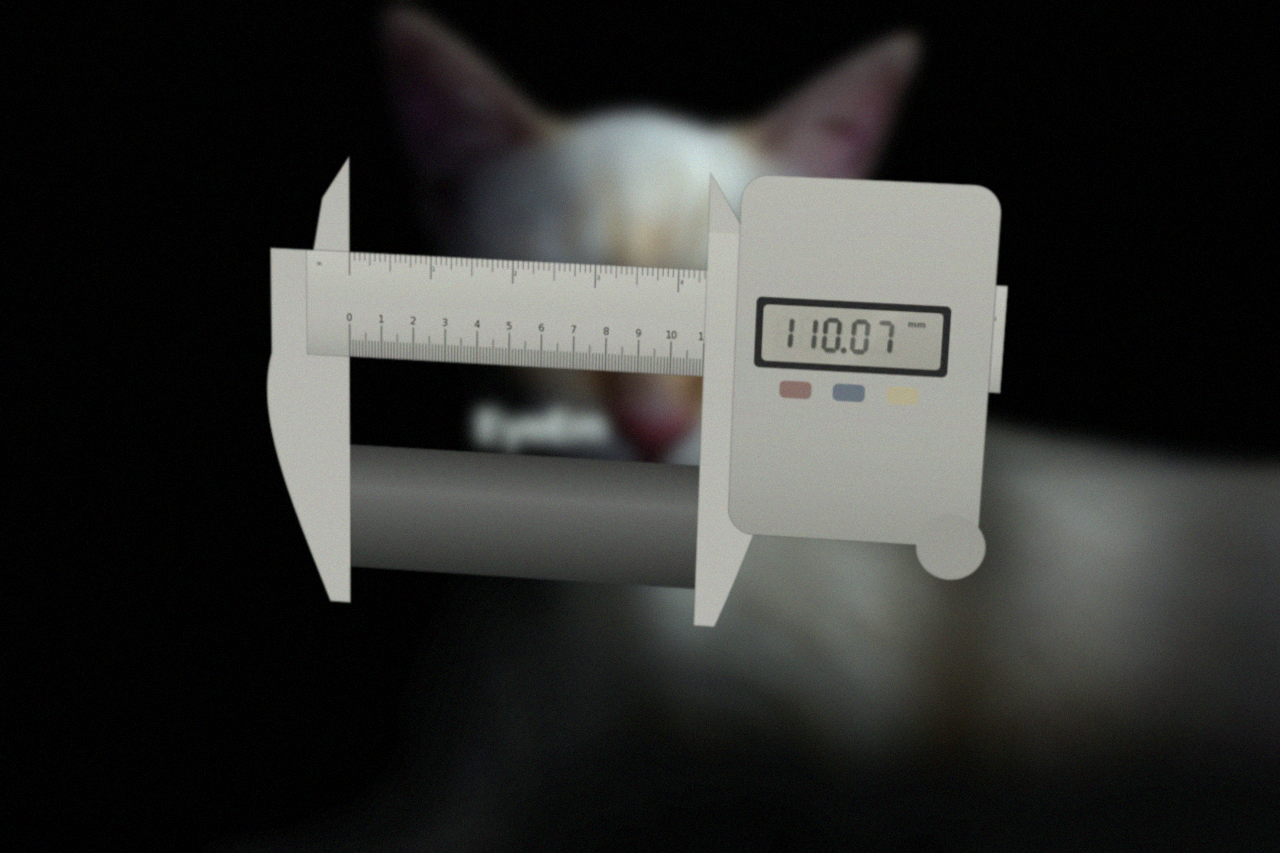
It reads 110.07,mm
